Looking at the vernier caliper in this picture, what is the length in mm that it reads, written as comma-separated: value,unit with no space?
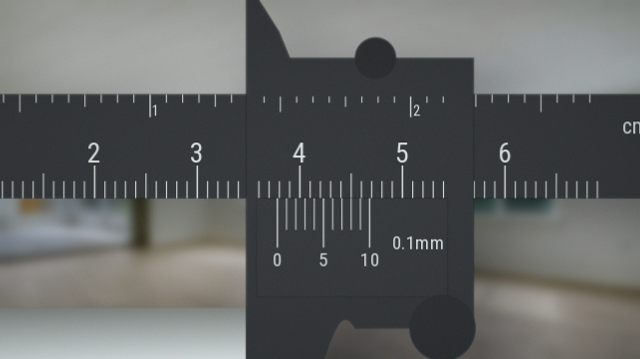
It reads 37.8,mm
